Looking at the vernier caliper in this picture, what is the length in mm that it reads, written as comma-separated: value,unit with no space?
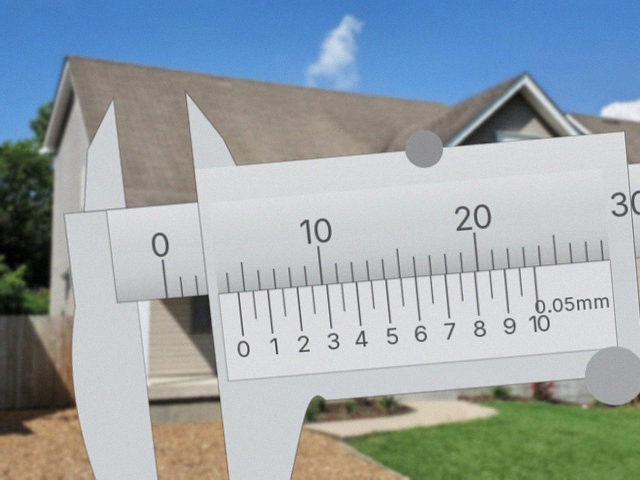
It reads 4.6,mm
